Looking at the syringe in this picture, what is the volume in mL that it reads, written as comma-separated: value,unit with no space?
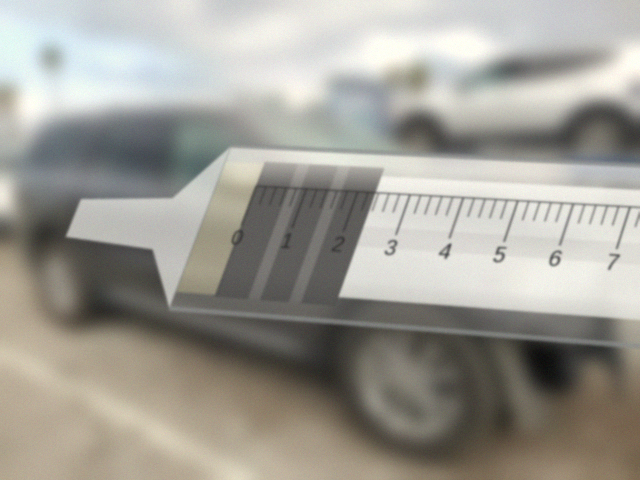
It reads 0,mL
